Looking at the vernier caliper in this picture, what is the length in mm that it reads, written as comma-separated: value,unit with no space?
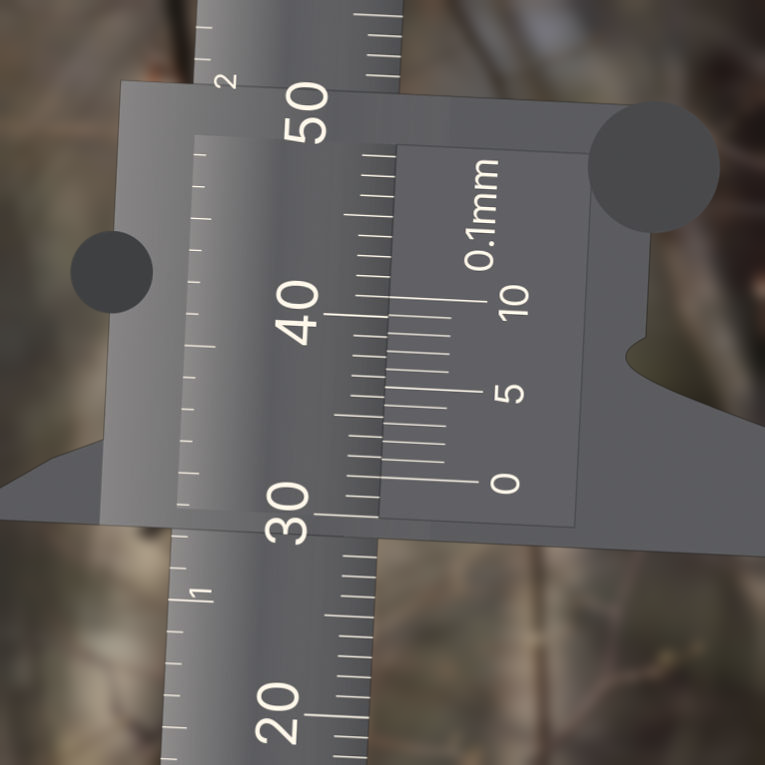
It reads 32.0,mm
